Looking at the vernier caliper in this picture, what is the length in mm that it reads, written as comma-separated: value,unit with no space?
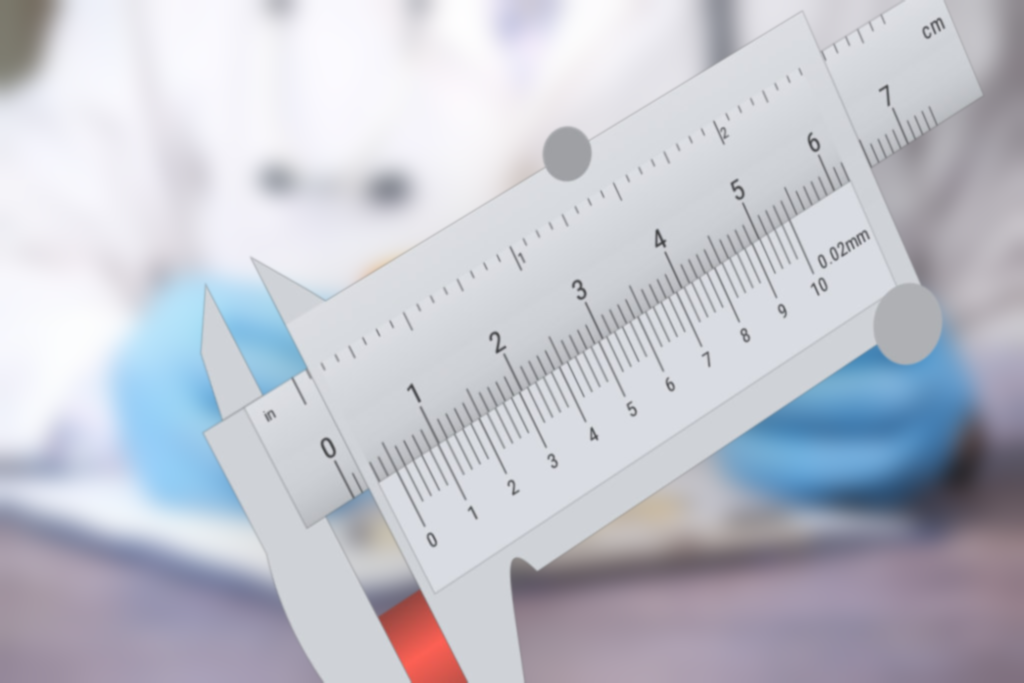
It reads 5.0,mm
